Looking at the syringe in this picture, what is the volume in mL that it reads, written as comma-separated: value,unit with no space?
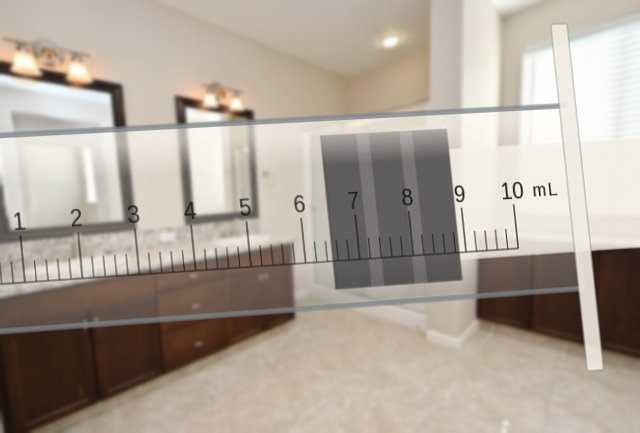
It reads 6.5,mL
